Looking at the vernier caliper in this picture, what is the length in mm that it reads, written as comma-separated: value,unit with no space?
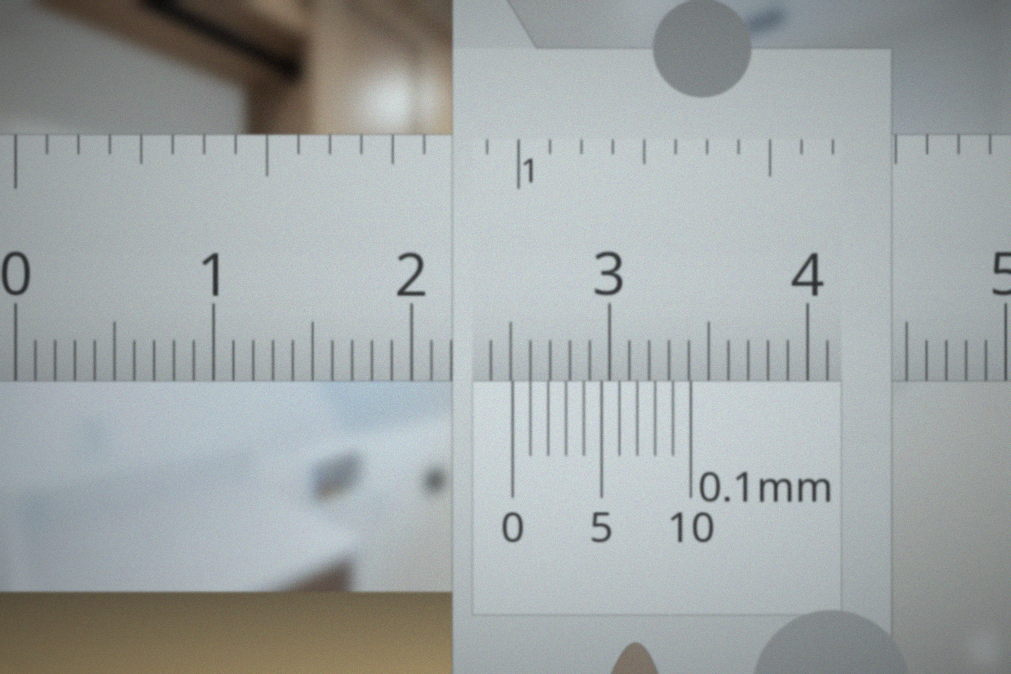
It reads 25.1,mm
